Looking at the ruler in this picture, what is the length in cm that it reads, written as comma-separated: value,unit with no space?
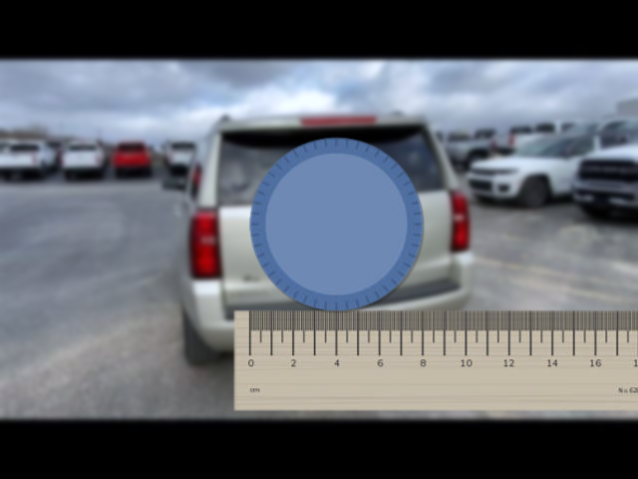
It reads 8,cm
